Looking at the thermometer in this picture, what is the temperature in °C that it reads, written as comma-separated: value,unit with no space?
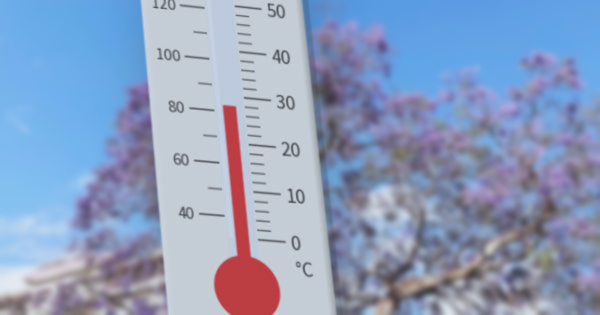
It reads 28,°C
